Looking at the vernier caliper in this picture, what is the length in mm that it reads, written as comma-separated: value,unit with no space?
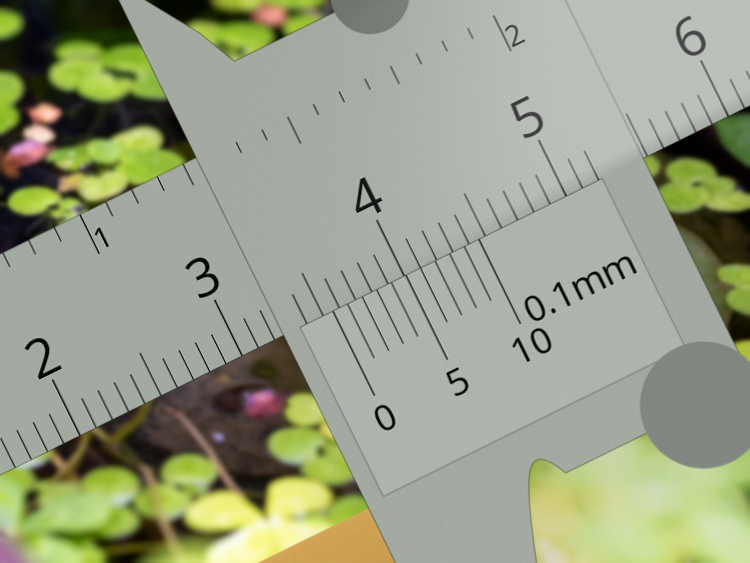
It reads 35.6,mm
